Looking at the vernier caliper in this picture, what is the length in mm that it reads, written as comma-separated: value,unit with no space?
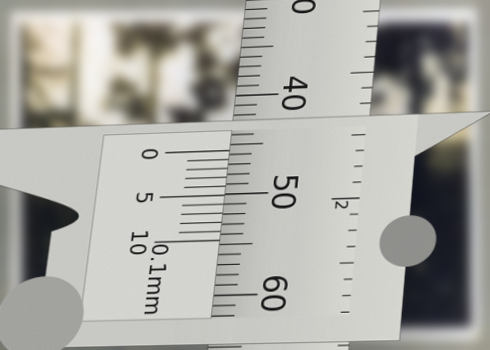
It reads 45.6,mm
